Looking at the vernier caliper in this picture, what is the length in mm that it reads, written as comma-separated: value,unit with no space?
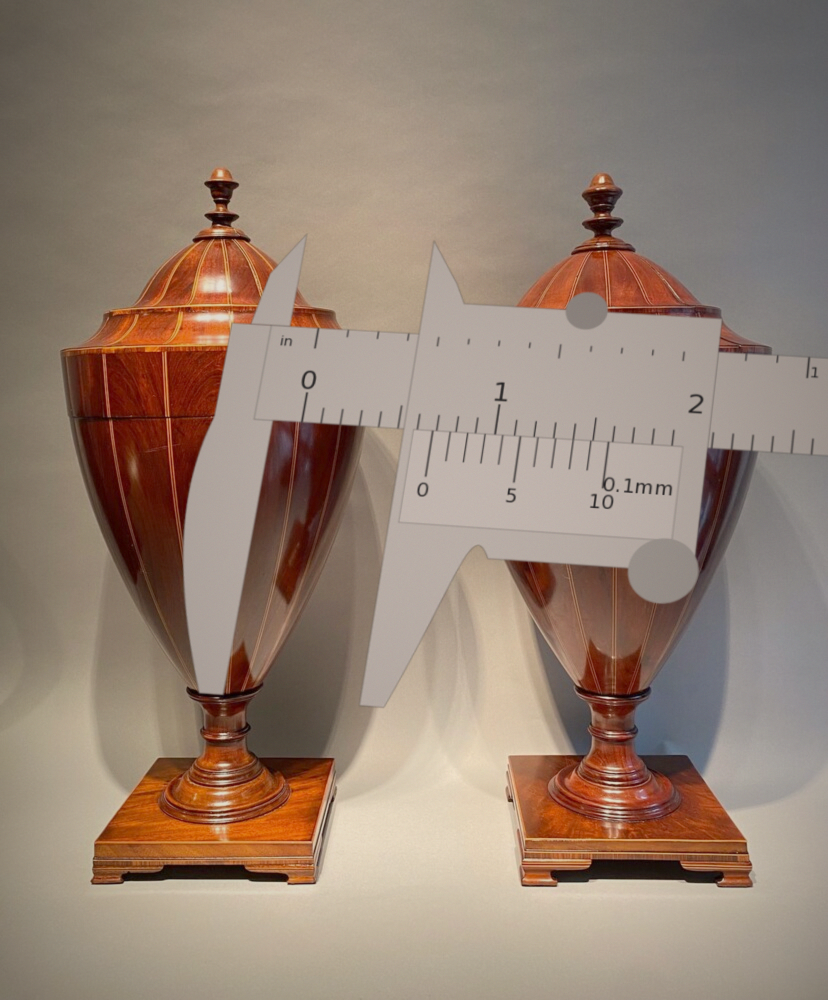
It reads 6.8,mm
